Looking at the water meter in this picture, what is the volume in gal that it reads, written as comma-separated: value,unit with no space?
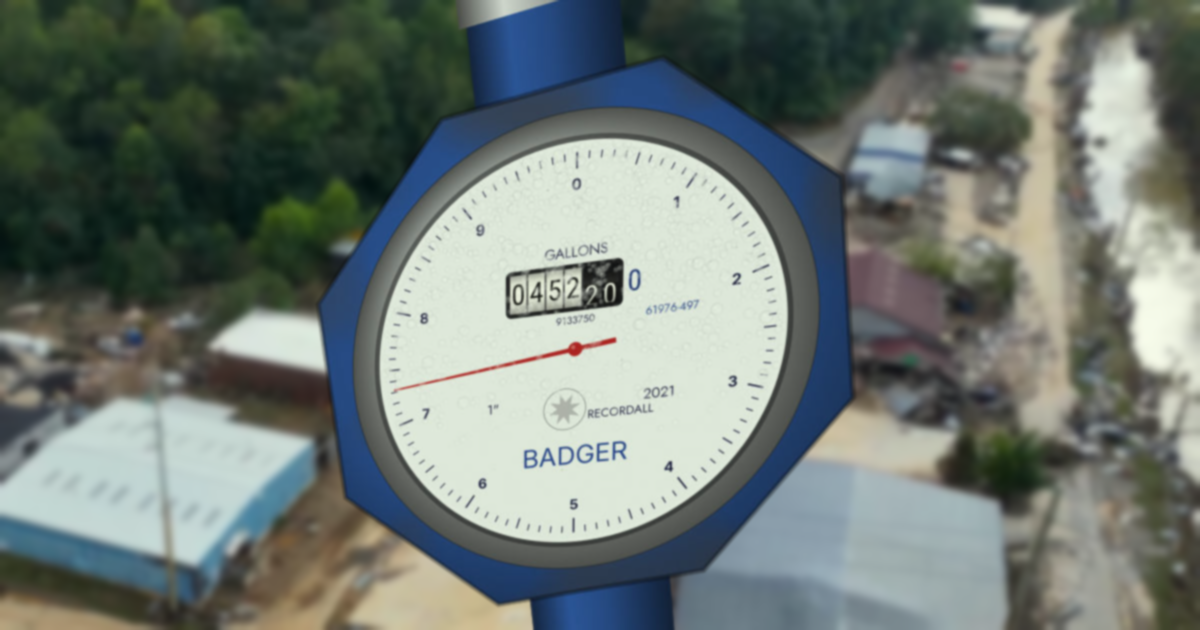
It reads 452197.3,gal
